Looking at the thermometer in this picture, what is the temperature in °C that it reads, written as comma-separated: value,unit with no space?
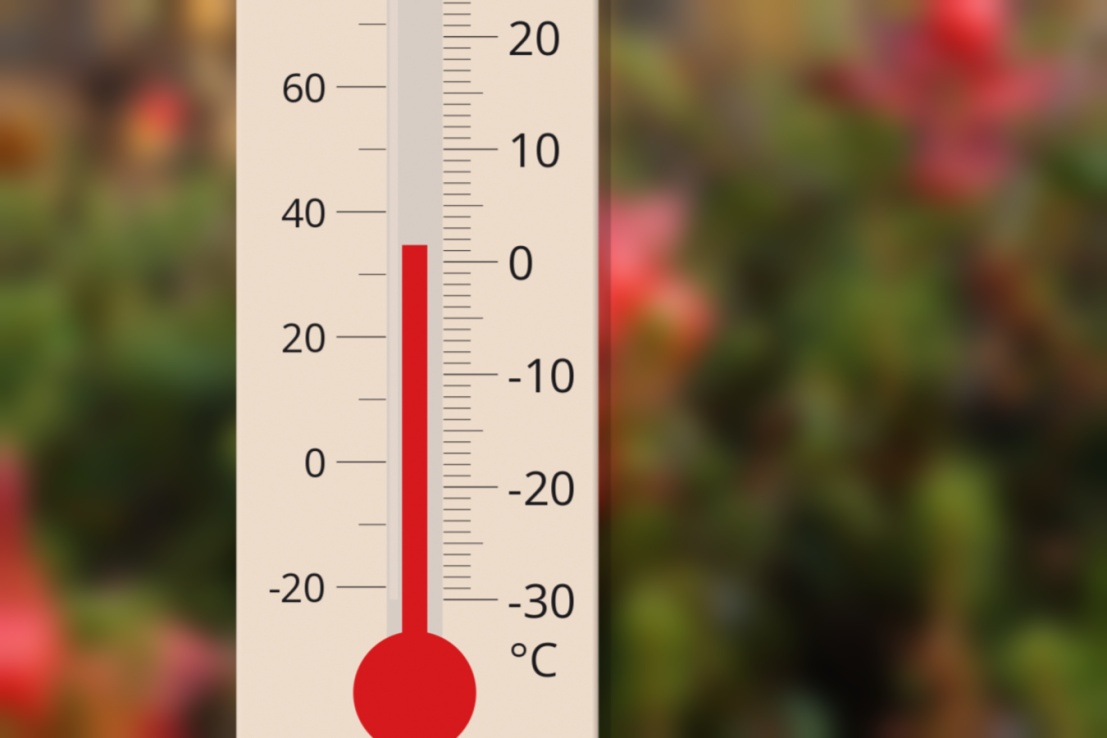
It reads 1.5,°C
